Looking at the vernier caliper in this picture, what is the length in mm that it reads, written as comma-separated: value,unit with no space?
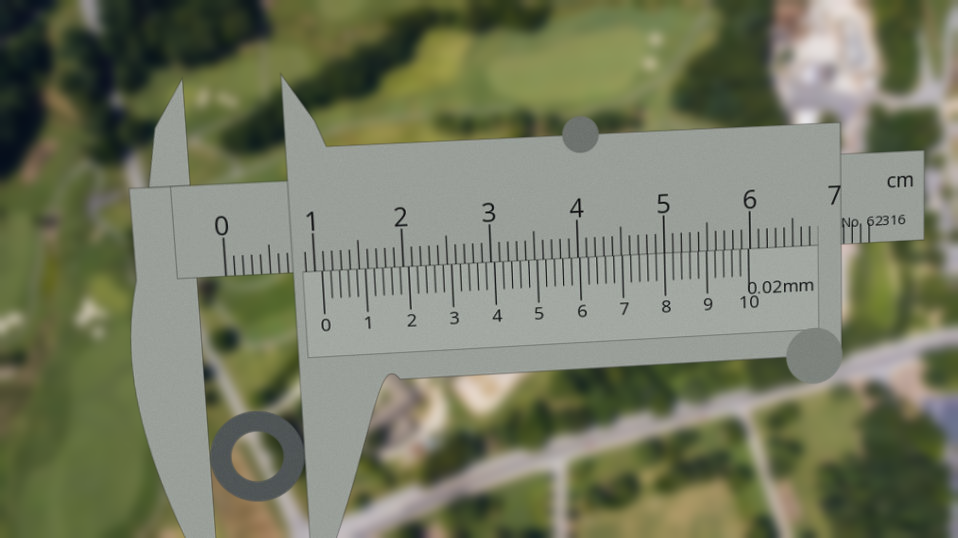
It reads 10.8,mm
